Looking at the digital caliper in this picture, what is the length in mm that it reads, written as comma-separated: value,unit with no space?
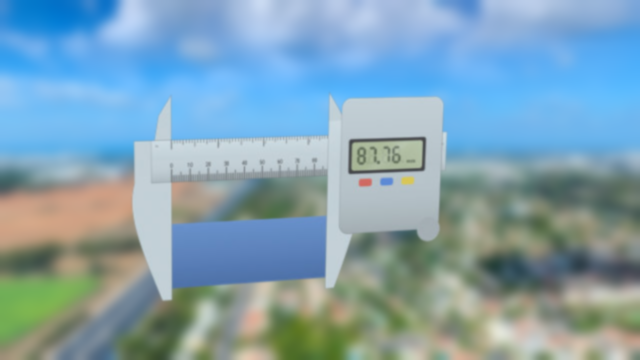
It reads 87.76,mm
